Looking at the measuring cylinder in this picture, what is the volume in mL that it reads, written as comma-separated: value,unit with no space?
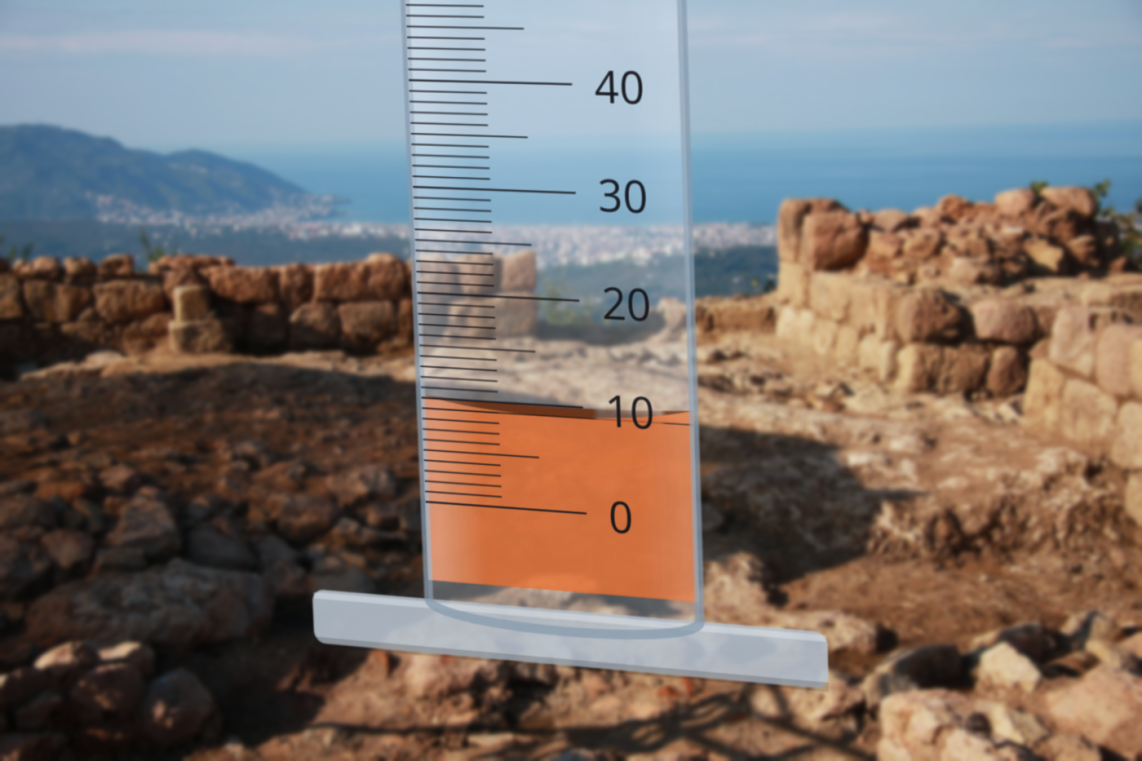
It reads 9,mL
